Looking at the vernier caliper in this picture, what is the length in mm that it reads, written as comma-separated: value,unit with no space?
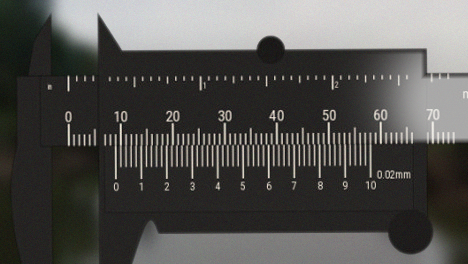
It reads 9.0,mm
